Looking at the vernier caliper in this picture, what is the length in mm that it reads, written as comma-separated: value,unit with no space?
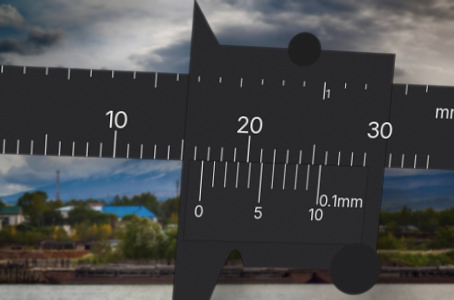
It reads 16.6,mm
